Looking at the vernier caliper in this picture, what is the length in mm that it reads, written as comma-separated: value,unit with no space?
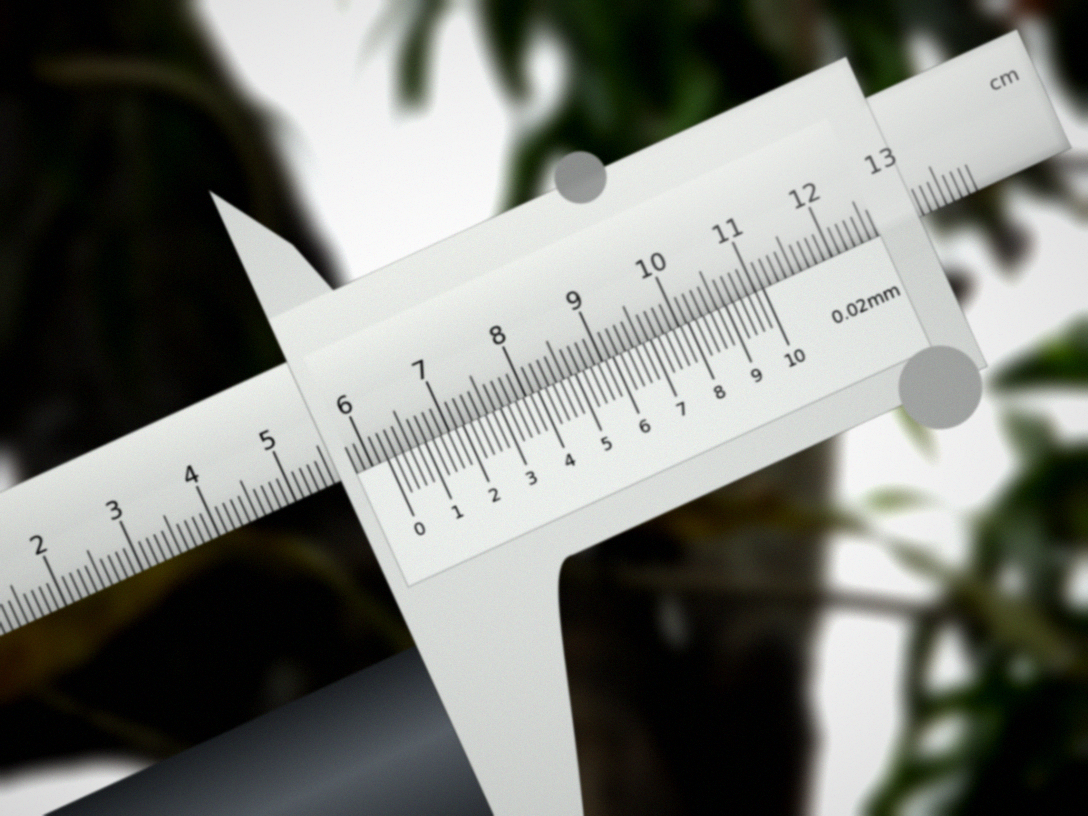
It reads 62.0,mm
